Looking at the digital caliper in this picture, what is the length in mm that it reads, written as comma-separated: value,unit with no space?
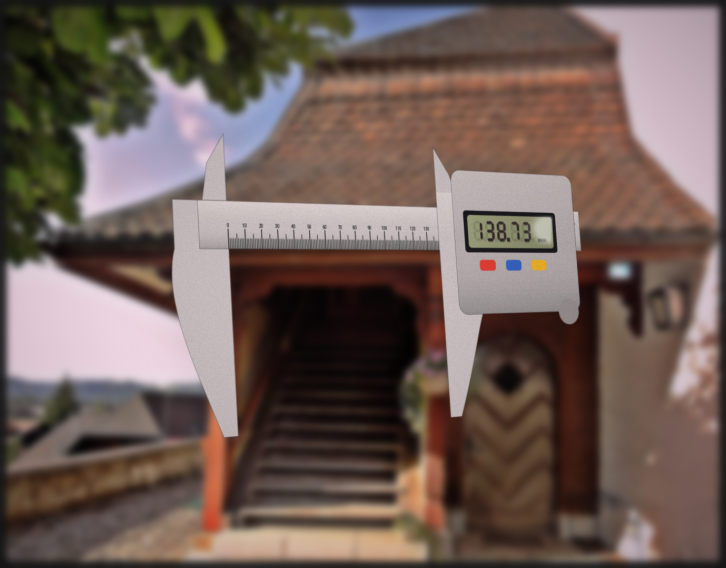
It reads 138.73,mm
